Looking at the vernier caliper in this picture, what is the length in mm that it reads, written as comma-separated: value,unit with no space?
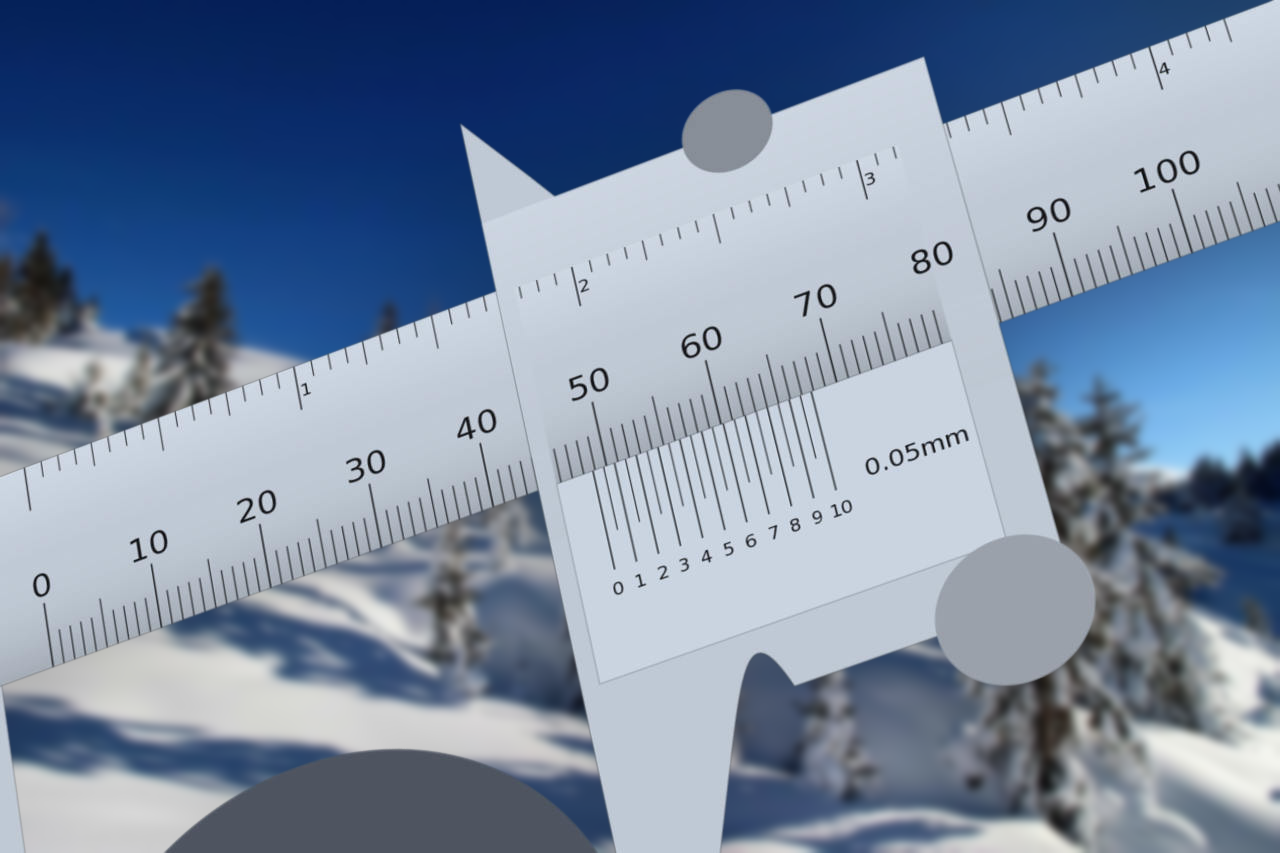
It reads 48.8,mm
